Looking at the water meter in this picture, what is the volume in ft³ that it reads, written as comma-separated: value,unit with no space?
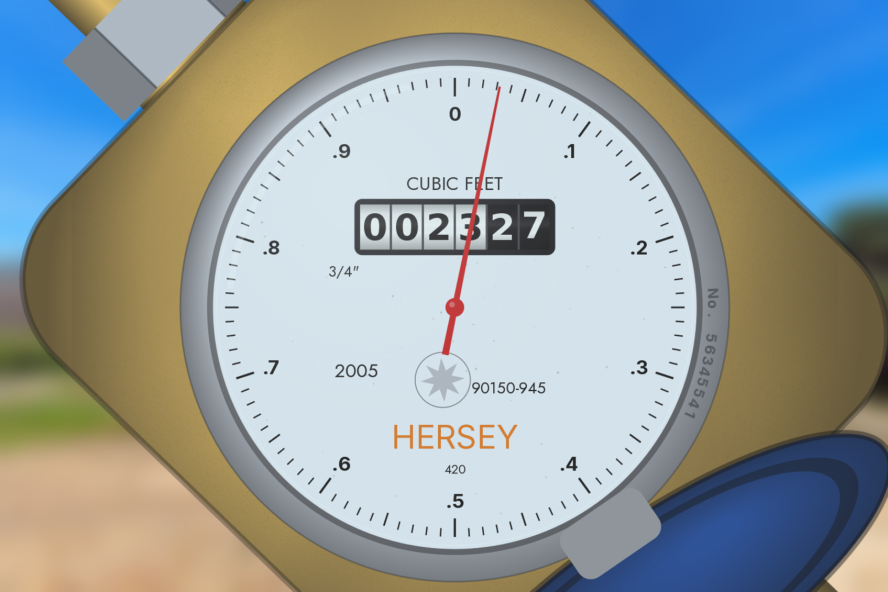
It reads 2327.03,ft³
